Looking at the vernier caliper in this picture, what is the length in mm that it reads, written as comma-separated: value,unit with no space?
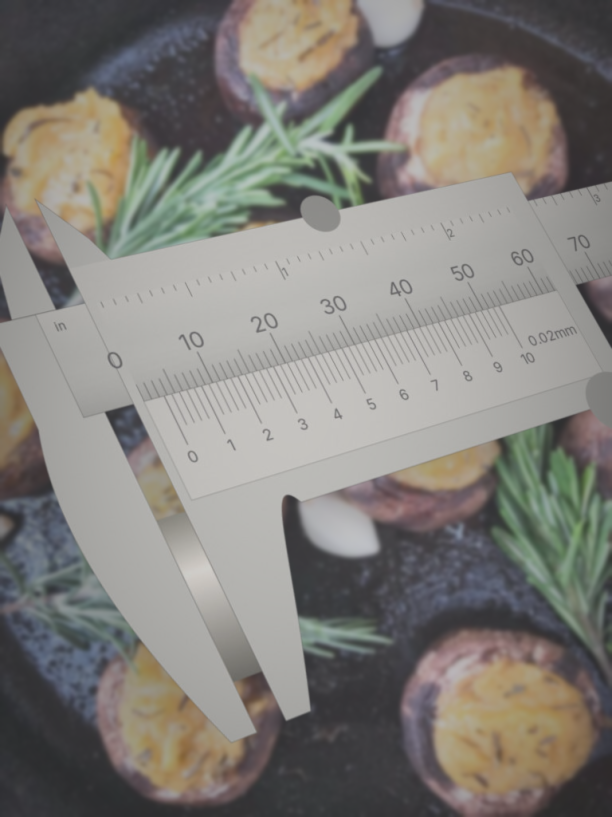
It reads 3.6,mm
